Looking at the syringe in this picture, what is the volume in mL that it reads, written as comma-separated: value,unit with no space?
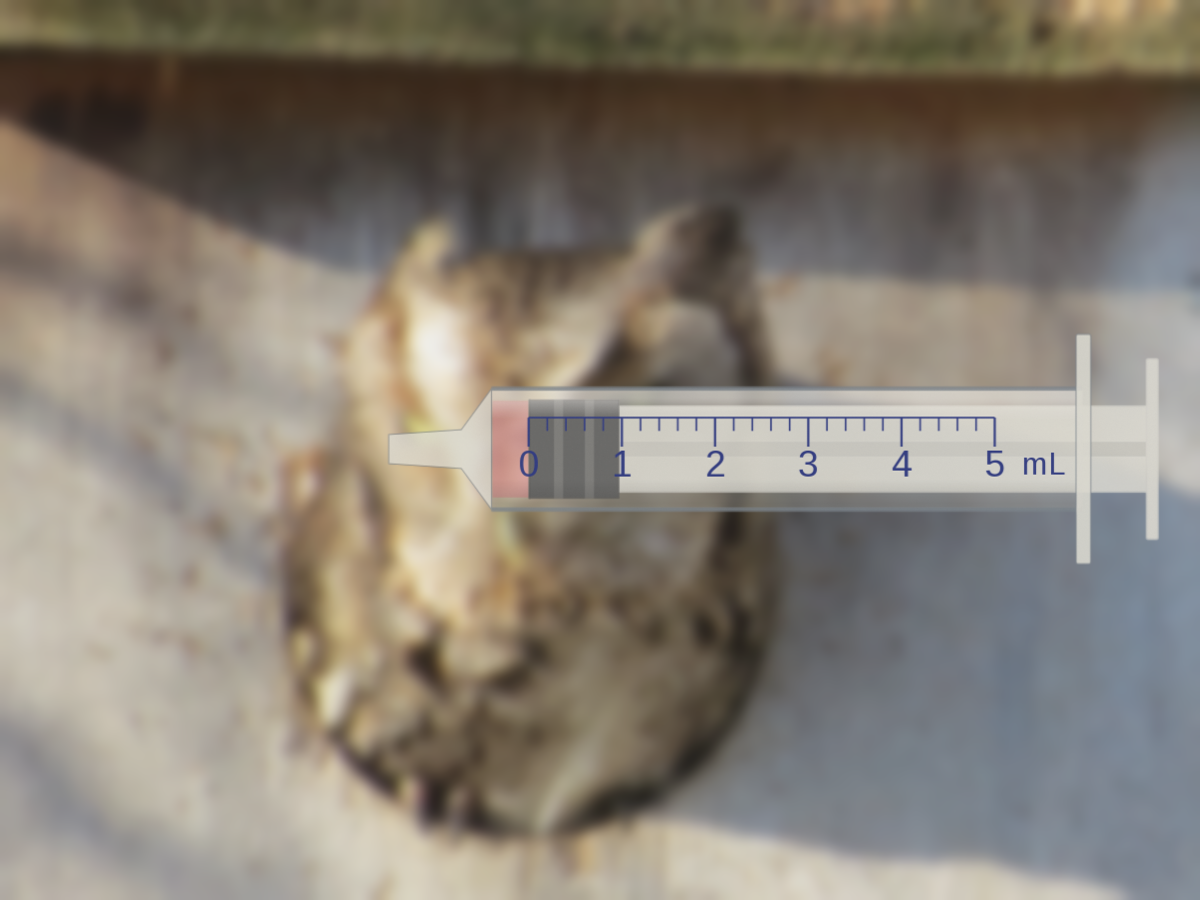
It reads 0,mL
